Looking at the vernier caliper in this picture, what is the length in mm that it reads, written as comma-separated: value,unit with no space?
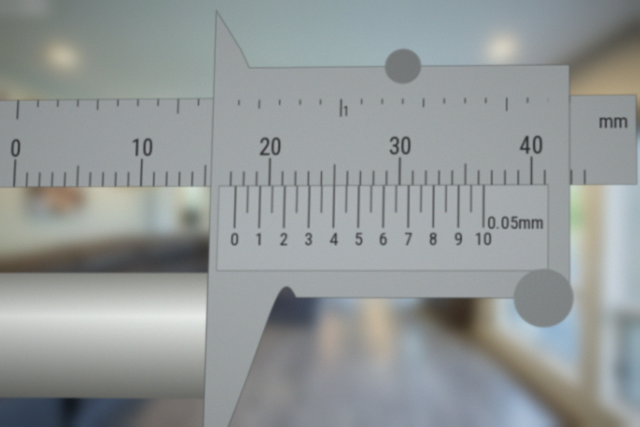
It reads 17.4,mm
